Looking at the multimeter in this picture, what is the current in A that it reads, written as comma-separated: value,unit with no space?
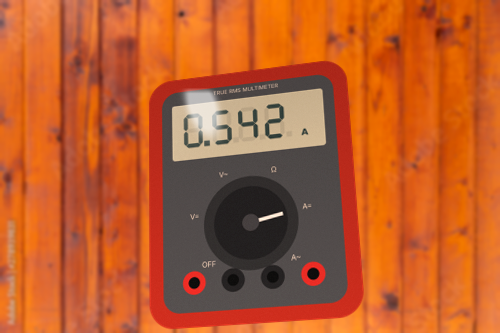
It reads 0.542,A
